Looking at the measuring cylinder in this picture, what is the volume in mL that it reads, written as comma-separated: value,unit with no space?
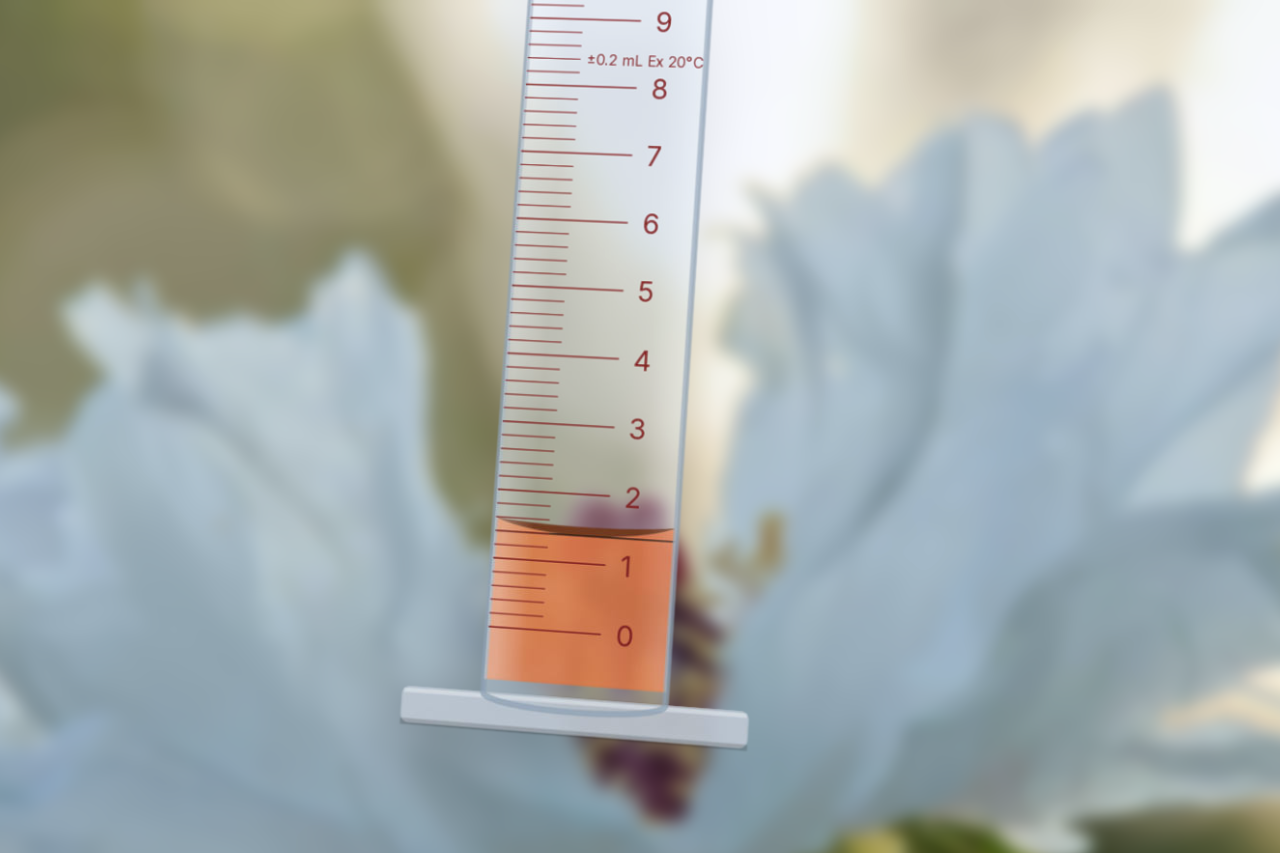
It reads 1.4,mL
